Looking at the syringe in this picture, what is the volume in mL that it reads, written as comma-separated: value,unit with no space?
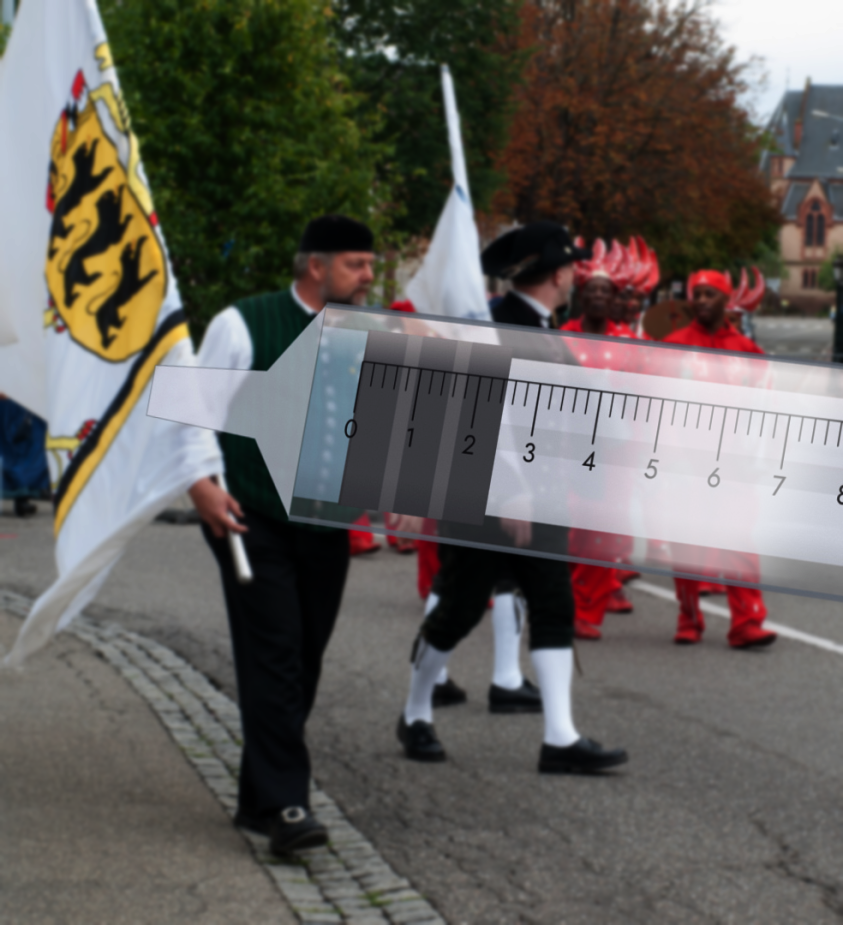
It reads 0,mL
